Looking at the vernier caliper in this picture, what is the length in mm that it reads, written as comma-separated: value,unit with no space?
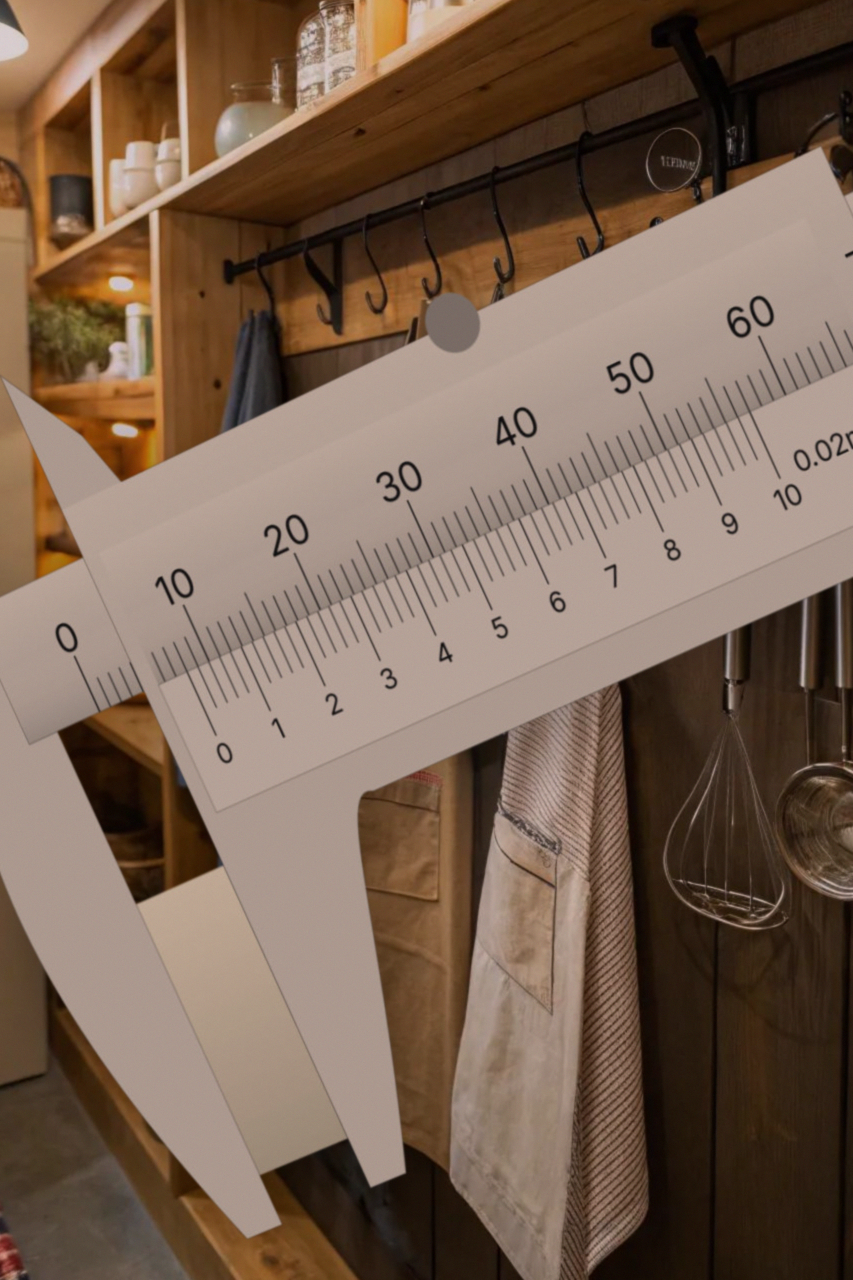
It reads 8.0,mm
